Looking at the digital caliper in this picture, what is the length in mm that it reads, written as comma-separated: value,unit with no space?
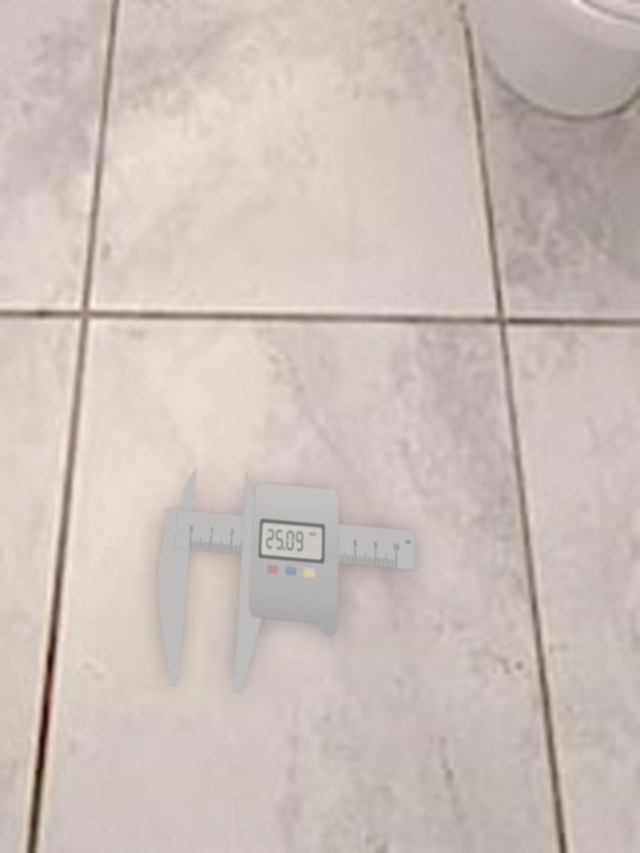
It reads 25.09,mm
